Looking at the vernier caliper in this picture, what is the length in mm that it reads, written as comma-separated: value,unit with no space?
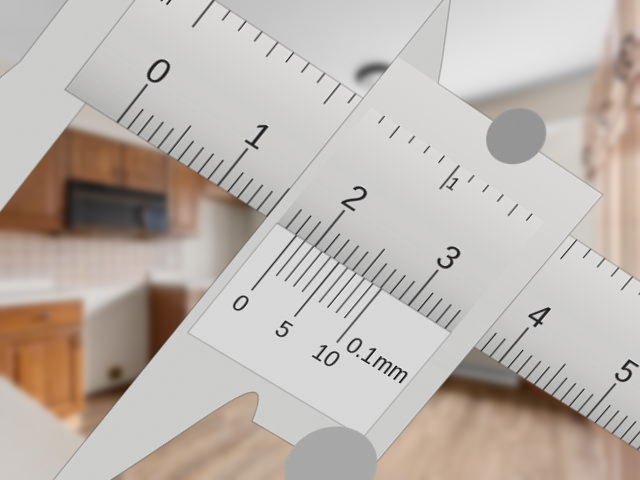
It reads 18.1,mm
